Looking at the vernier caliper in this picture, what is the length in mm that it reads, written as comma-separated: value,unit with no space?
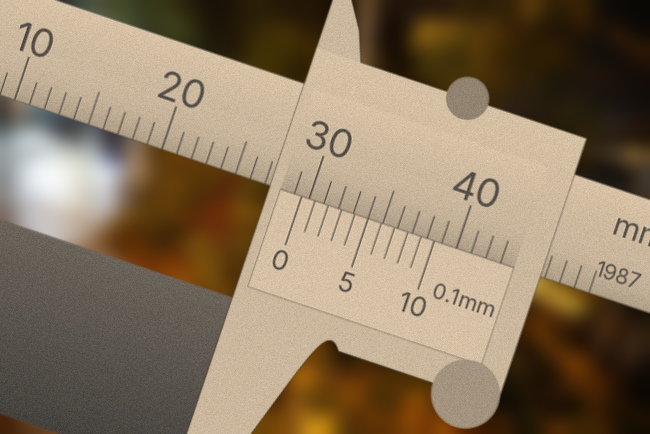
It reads 29.5,mm
